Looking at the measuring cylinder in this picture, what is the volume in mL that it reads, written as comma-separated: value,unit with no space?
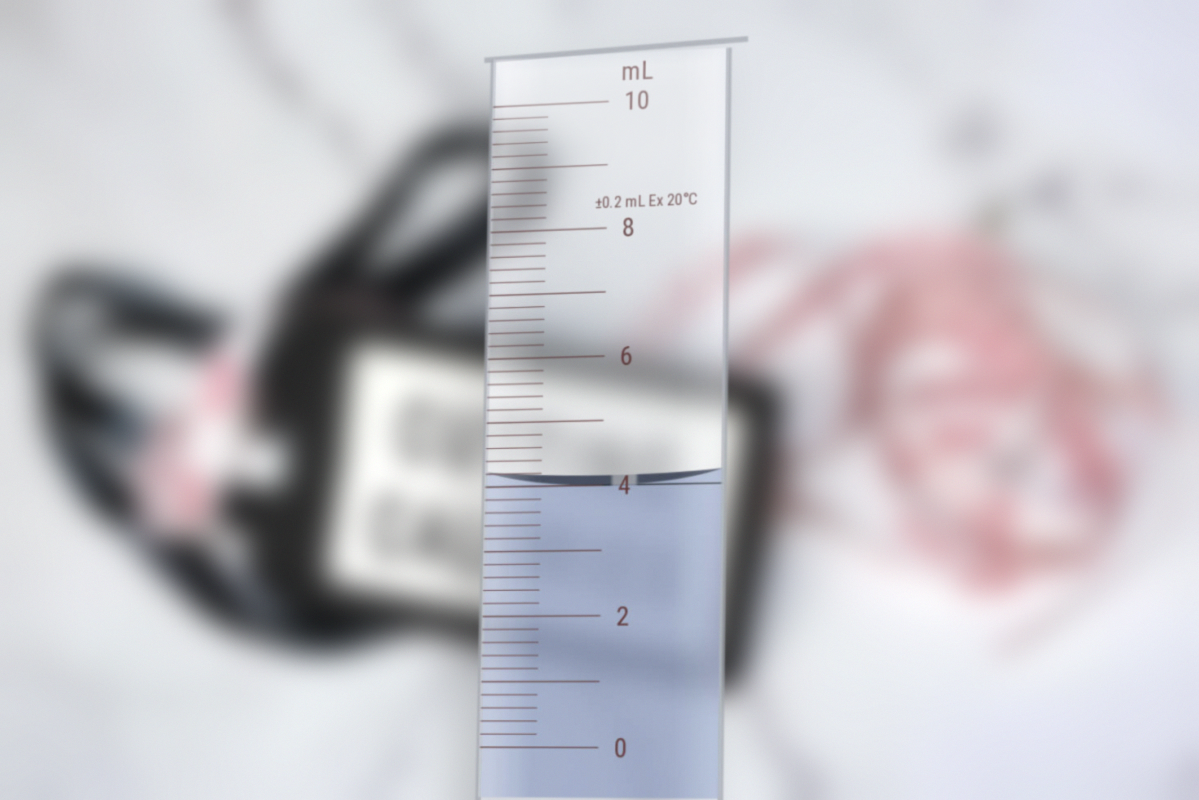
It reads 4,mL
